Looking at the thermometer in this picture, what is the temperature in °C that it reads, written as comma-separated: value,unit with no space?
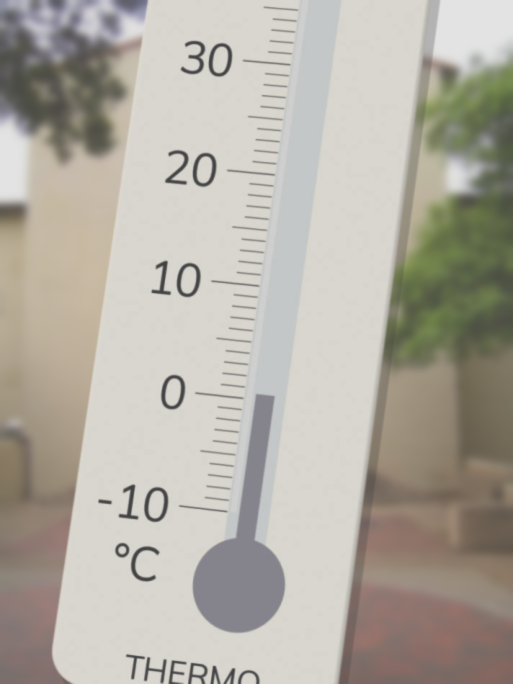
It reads 0.5,°C
